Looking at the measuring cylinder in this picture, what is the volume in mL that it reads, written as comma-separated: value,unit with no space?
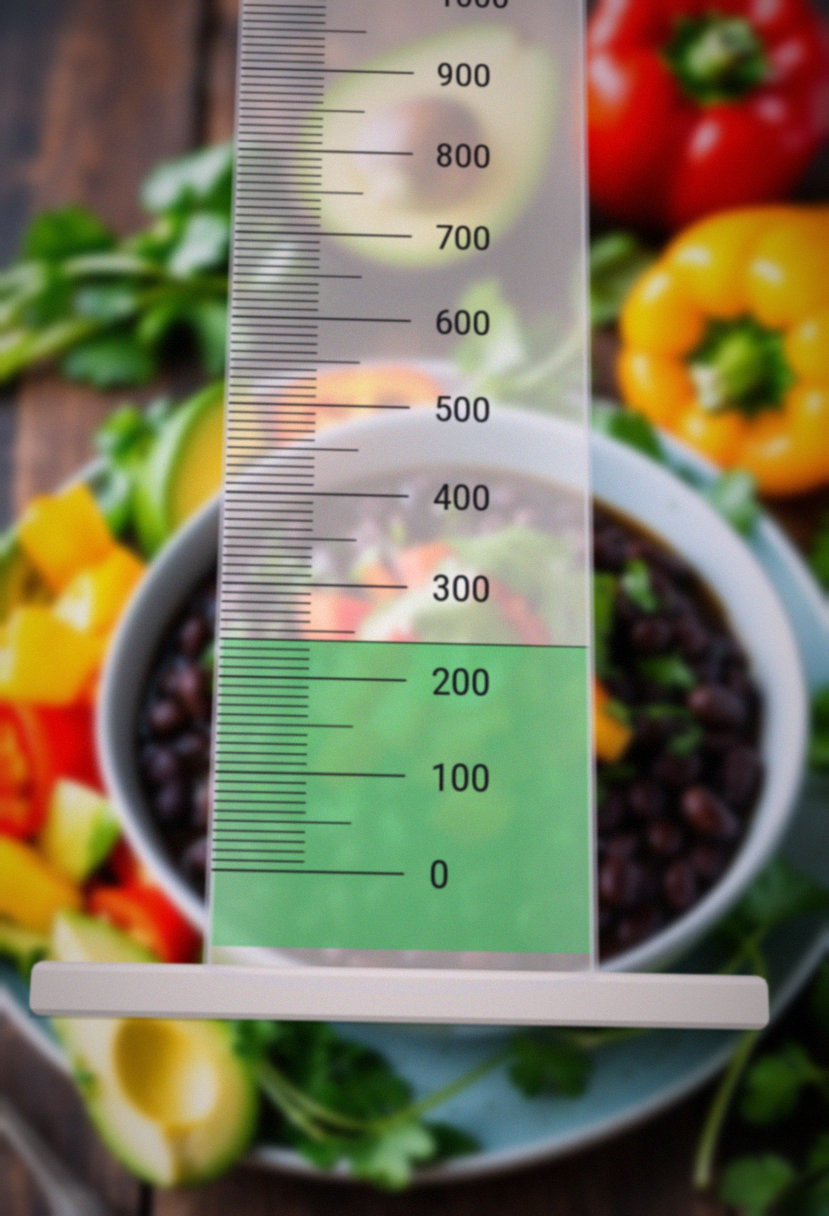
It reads 240,mL
